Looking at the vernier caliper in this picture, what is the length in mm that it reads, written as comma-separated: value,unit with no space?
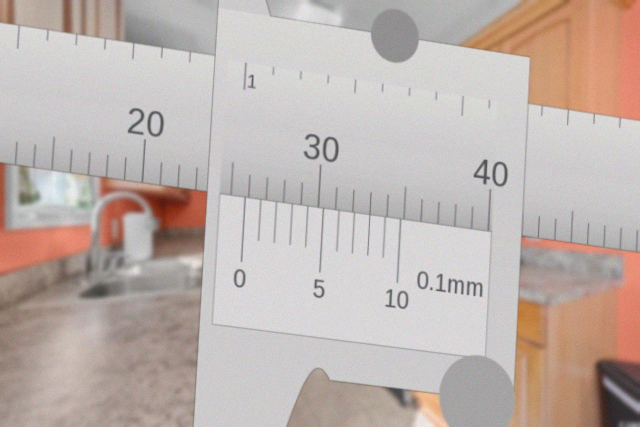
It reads 25.8,mm
